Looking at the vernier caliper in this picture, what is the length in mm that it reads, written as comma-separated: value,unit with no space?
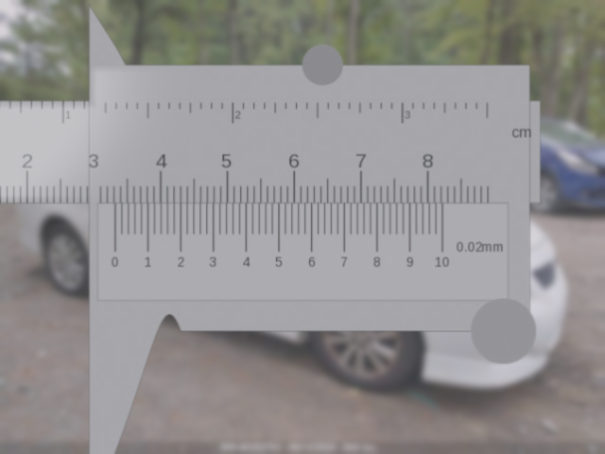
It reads 33.2,mm
